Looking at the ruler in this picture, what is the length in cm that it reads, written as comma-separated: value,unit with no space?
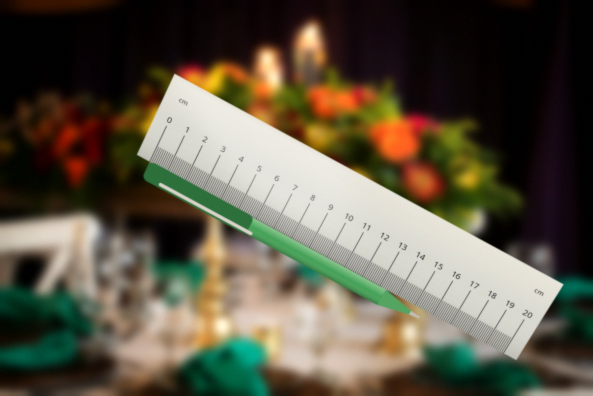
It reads 15.5,cm
